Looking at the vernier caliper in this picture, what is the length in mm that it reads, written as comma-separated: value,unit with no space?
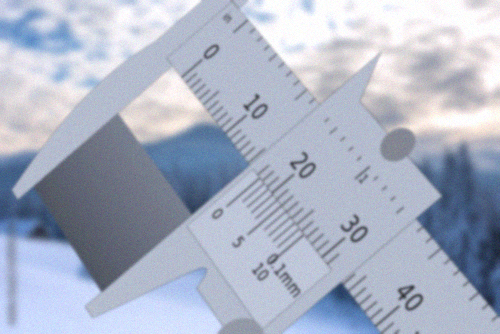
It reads 17.5,mm
